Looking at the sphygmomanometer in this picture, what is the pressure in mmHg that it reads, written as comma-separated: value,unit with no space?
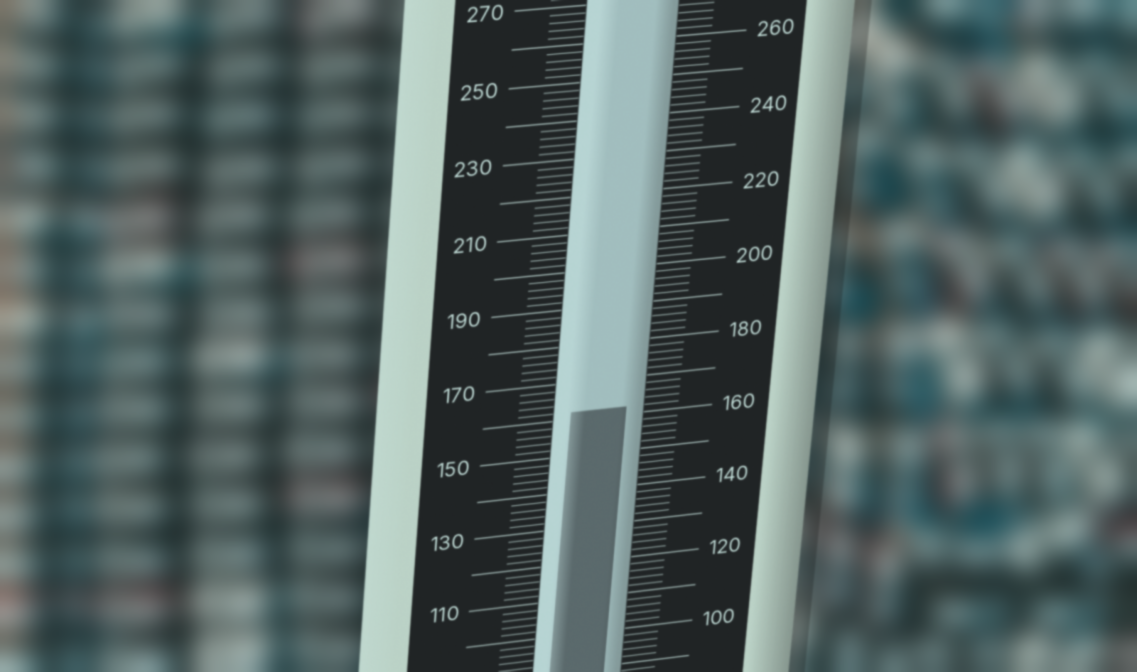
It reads 162,mmHg
